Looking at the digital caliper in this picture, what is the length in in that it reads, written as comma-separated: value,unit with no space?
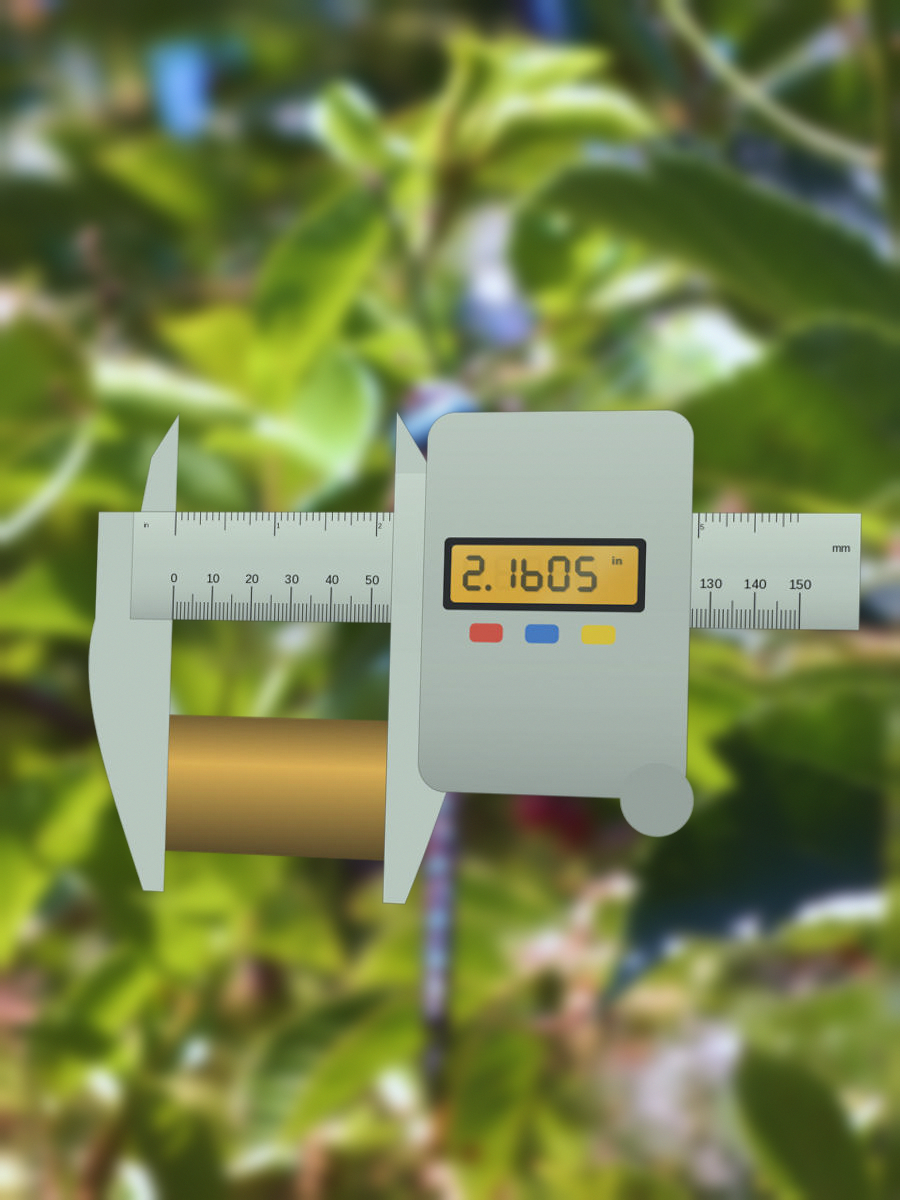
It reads 2.1605,in
